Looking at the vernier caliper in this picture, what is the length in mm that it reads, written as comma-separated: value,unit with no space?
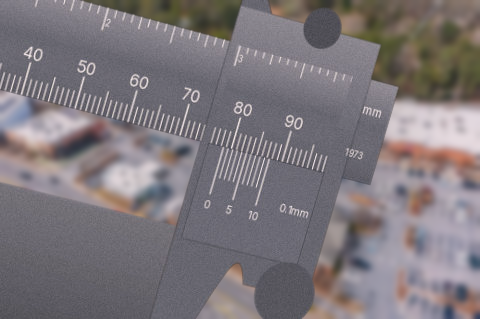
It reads 78.5,mm
